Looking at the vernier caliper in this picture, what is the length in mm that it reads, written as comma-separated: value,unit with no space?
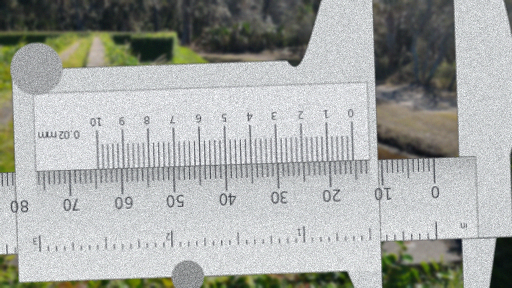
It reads 15.5,mm
